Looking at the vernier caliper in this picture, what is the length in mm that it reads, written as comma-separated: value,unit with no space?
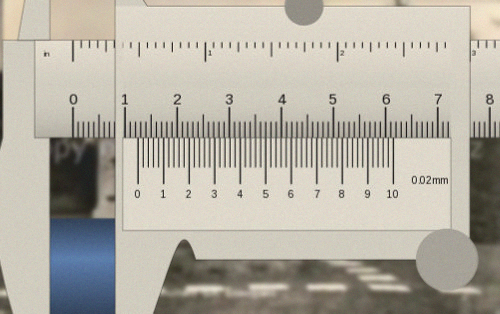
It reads 12.5,mm
